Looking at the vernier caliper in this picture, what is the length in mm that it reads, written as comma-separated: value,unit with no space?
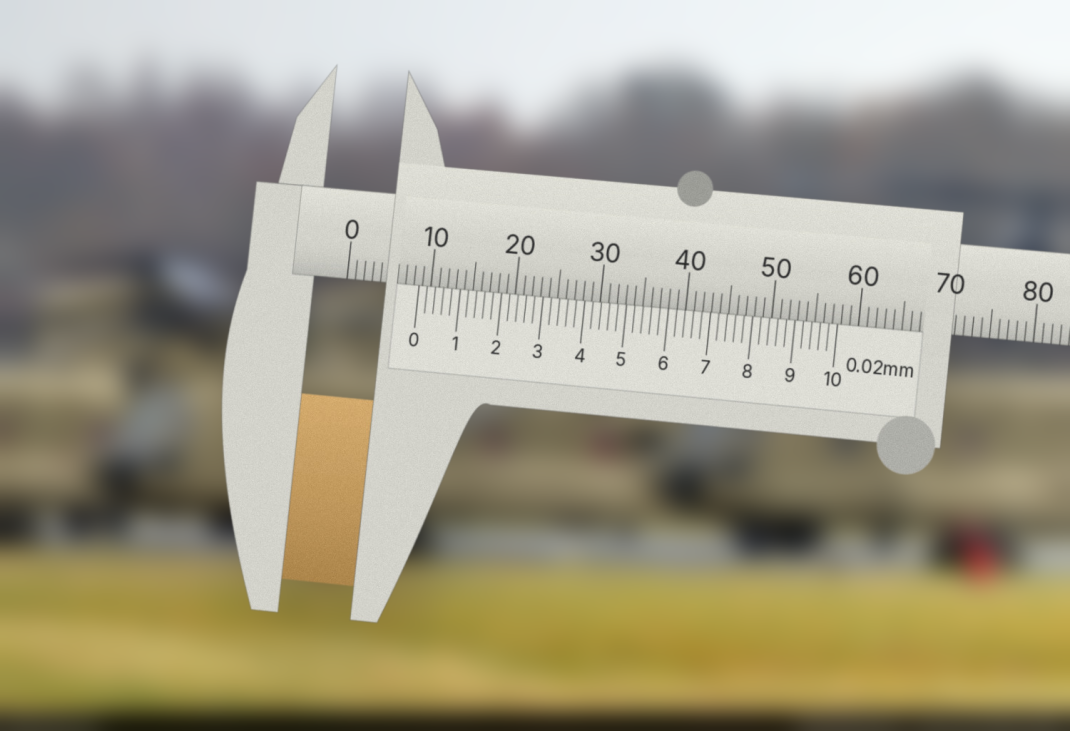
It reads 8.6,mm
